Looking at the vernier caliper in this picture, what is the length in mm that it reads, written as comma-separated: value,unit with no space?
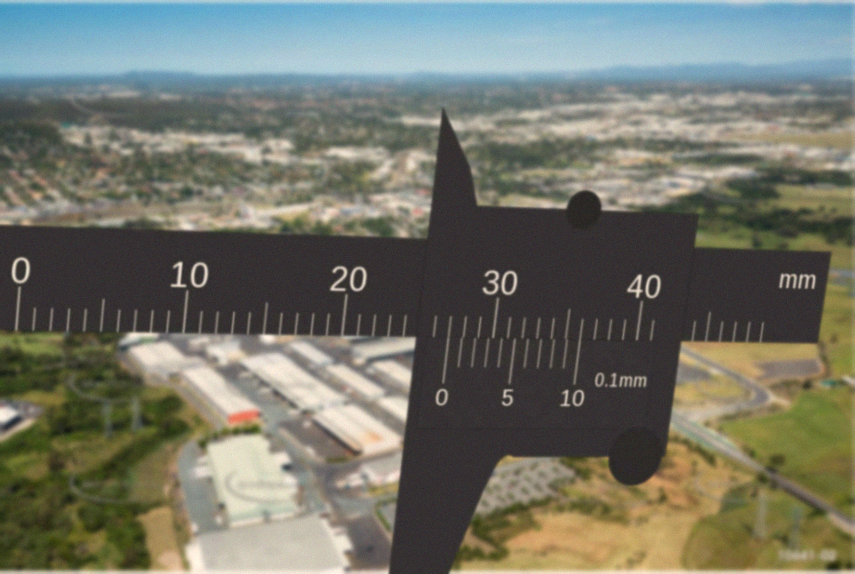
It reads 27.0,mm
